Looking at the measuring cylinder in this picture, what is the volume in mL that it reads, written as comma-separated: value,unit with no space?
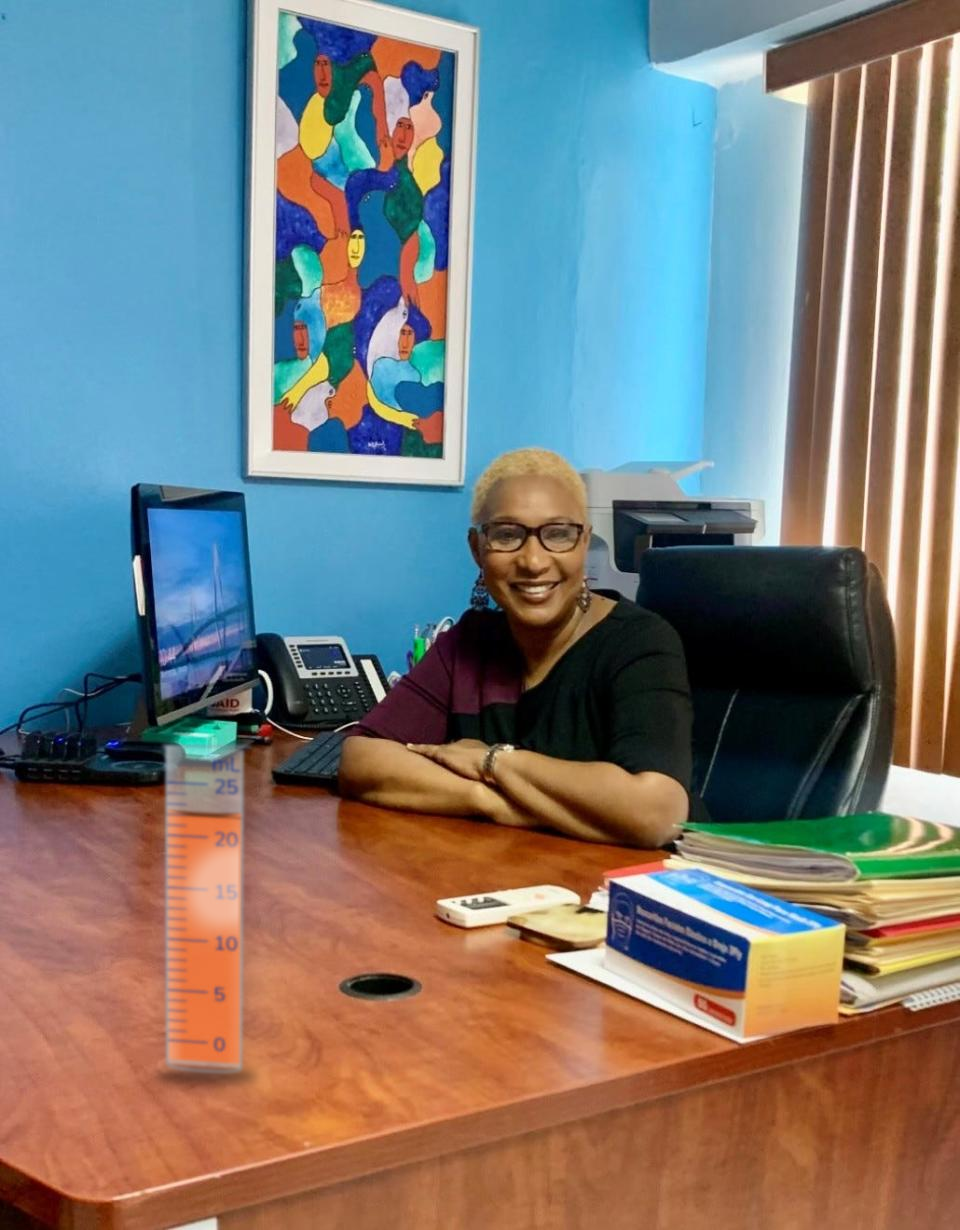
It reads 22,mL
